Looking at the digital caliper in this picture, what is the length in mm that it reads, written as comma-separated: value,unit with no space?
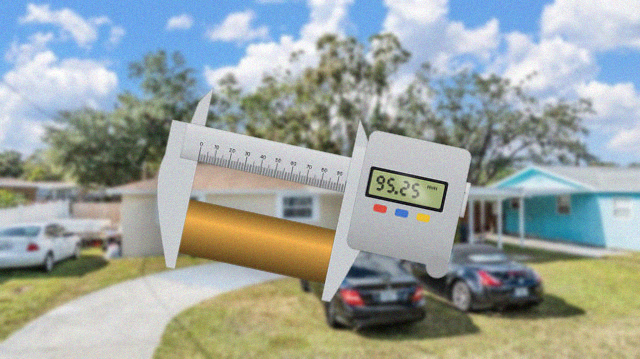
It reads 95.25,mm
